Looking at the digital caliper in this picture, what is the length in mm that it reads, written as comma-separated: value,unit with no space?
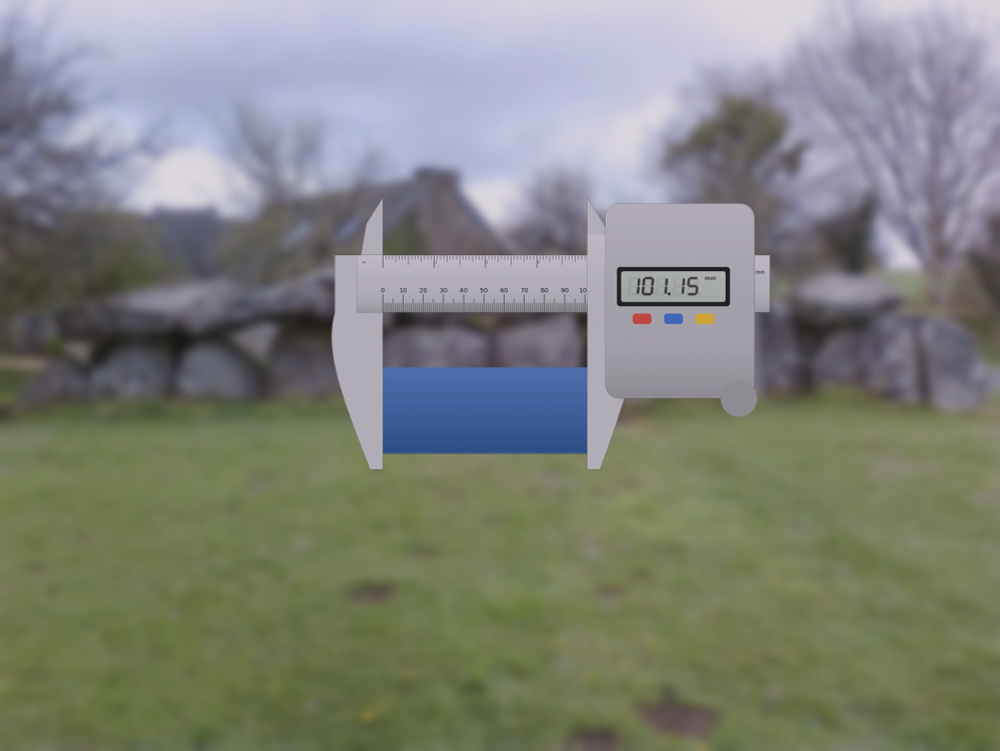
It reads 101.15,mm
